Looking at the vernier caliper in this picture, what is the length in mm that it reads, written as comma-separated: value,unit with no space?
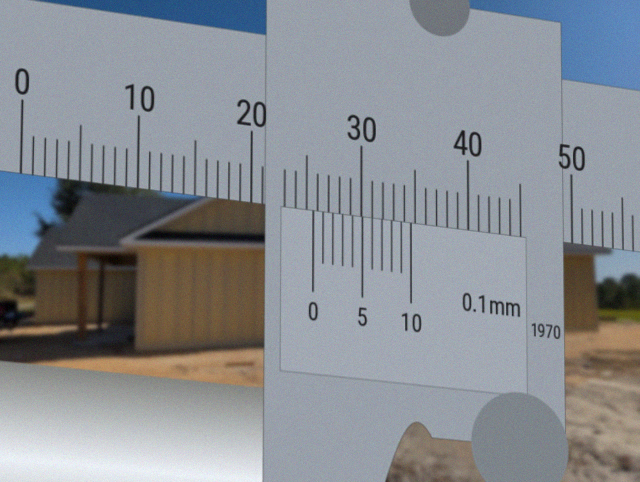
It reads 25.6,mm
